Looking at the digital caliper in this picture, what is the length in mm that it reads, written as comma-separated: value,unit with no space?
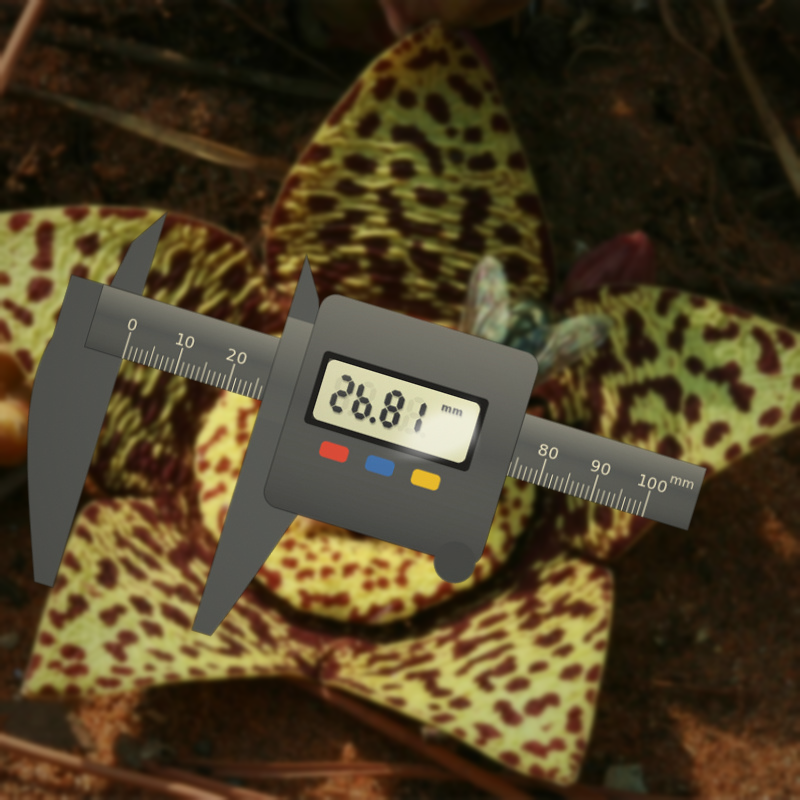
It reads 26.81,mm
